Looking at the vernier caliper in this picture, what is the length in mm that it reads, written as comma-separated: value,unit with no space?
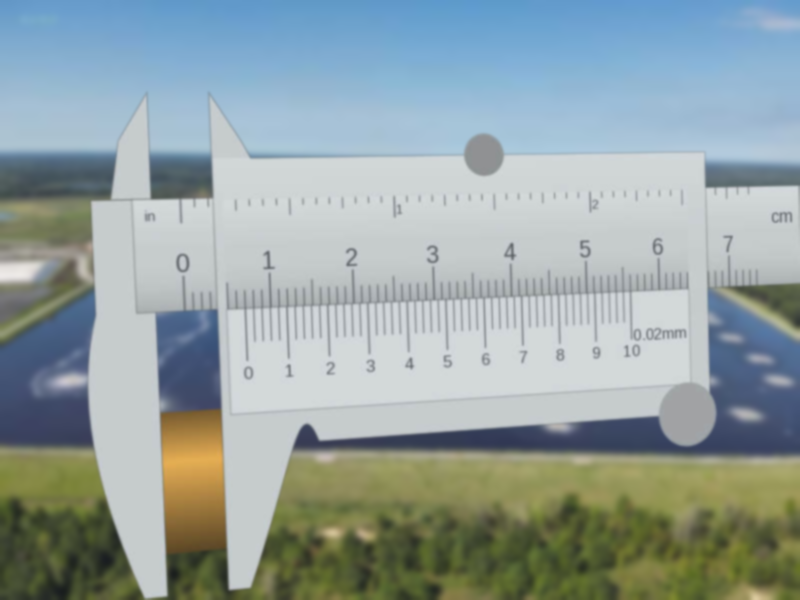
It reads 7.0,mm
